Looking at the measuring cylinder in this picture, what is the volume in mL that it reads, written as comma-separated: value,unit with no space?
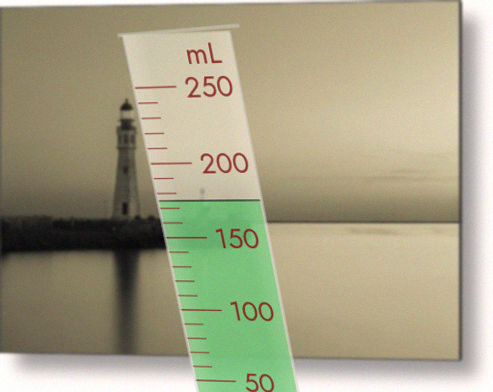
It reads 175,mL
